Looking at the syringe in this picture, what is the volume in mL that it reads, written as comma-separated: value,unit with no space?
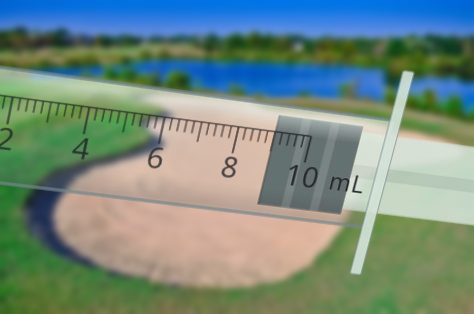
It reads 9,mL
